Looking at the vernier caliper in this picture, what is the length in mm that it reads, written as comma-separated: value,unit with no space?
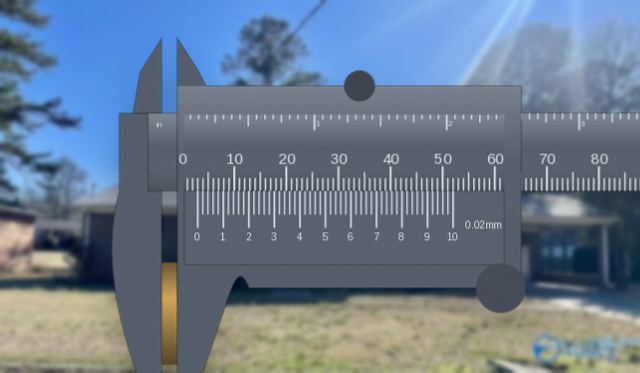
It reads 3.0,mm
